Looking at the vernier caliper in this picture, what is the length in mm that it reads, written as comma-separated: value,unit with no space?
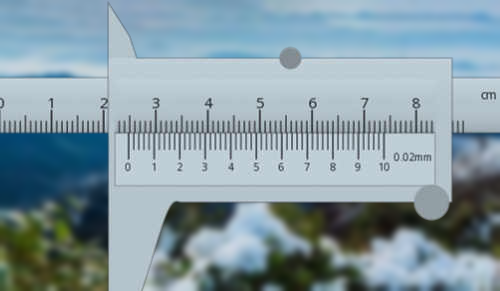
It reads 24.8,mm
